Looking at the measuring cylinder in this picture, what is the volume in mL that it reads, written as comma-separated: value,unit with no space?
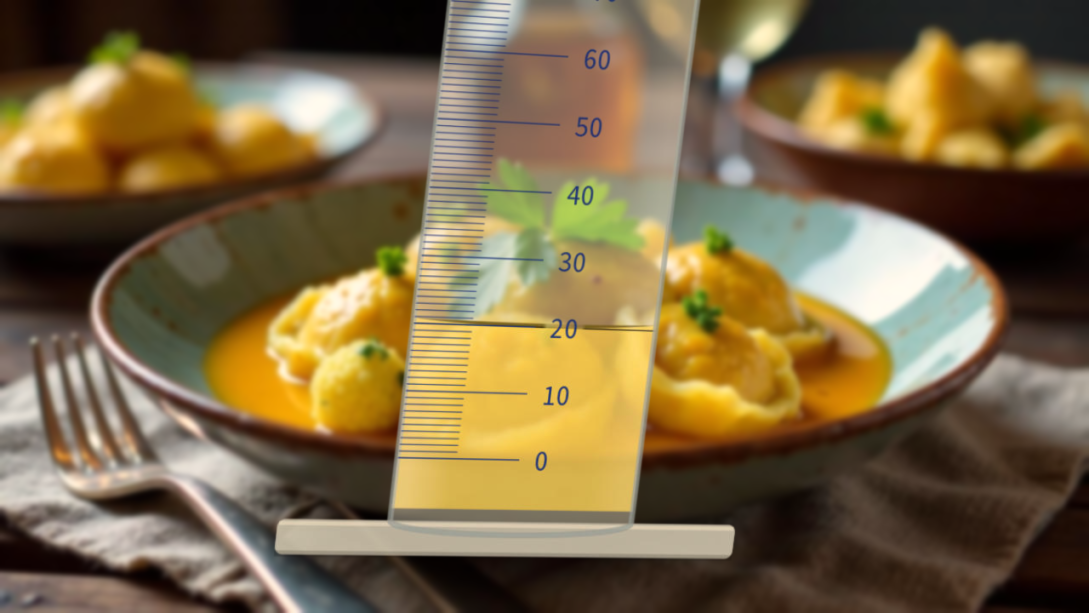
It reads 20,mL
